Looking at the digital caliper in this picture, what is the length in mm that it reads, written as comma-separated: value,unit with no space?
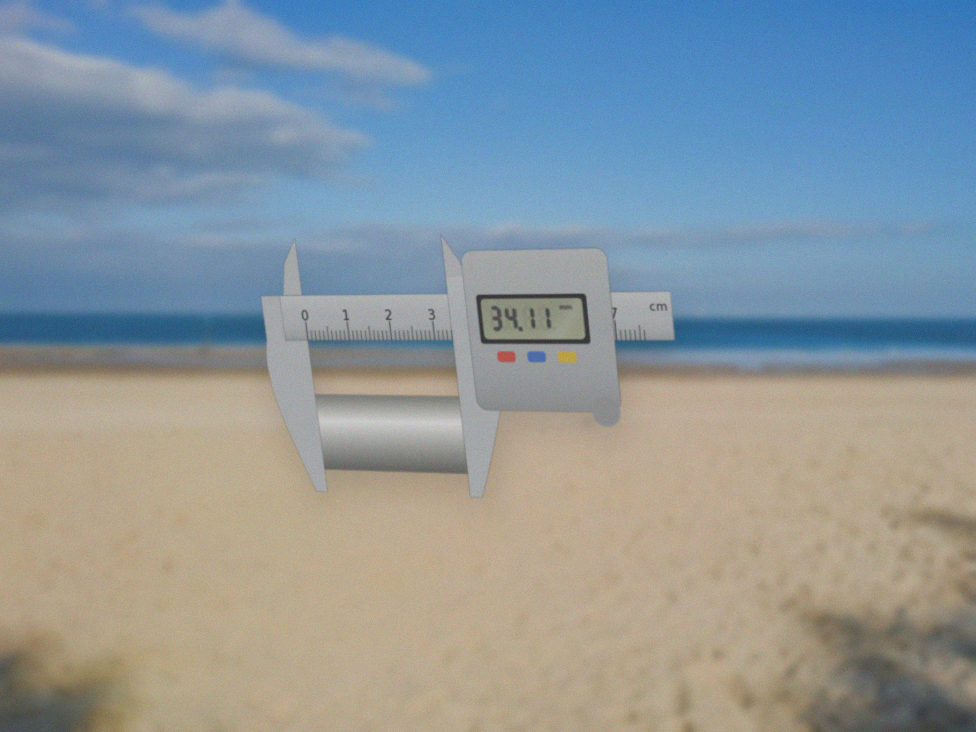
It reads 34.11,mm
